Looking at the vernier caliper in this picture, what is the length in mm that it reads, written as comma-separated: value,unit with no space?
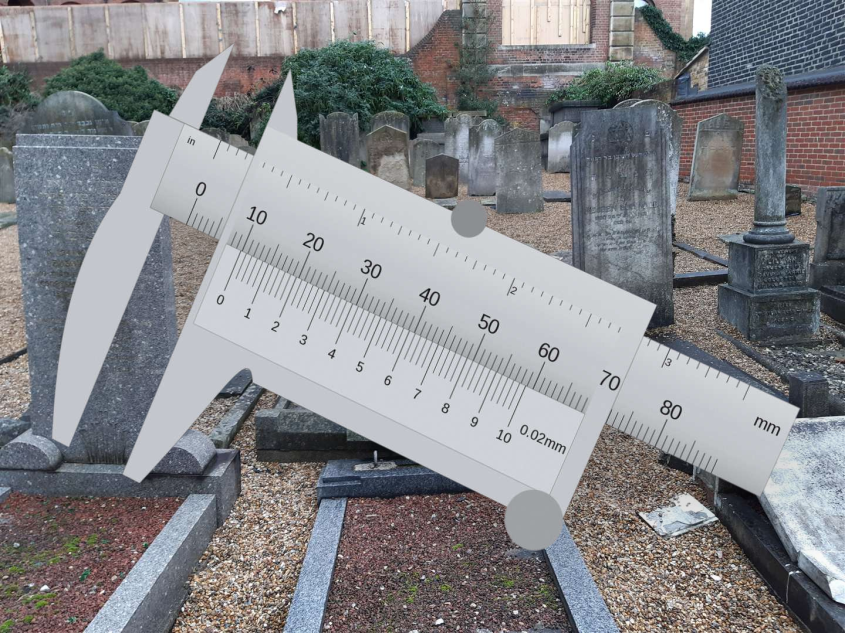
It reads 9.8,mm
